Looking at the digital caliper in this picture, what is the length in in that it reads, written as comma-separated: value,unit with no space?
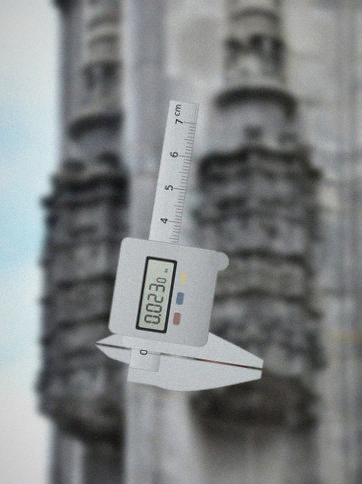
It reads 0.0230,in
